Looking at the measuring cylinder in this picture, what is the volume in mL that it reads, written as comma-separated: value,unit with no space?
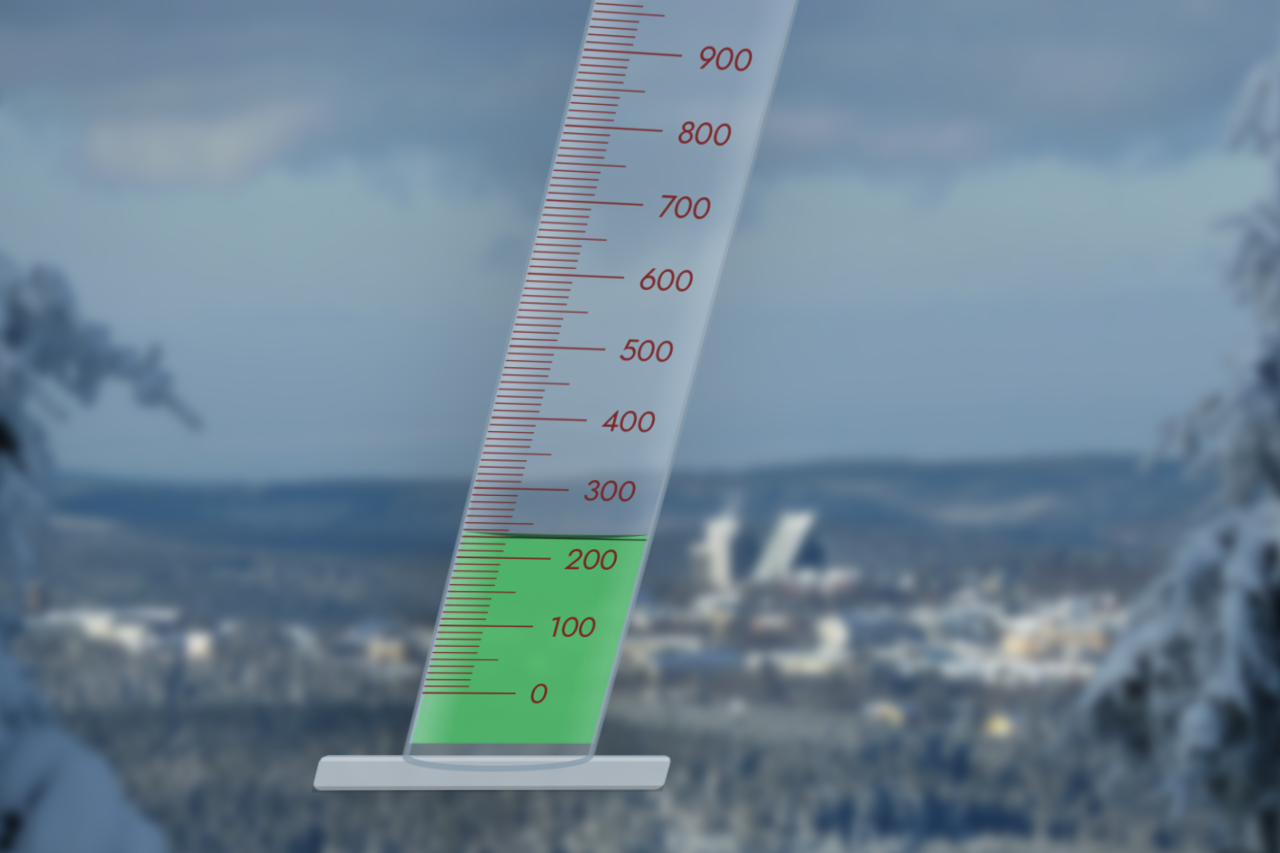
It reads 230,mL
